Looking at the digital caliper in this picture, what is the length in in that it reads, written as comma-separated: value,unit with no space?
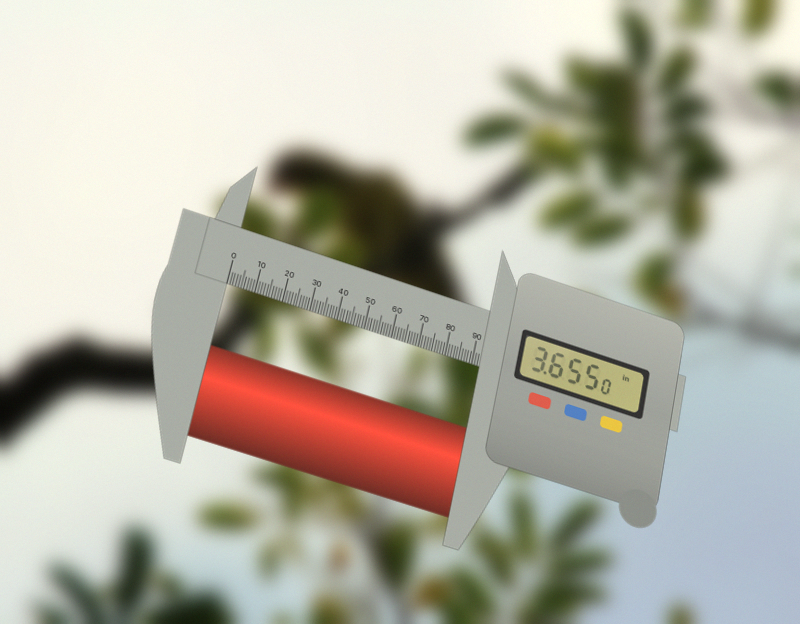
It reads 3.6550,in
